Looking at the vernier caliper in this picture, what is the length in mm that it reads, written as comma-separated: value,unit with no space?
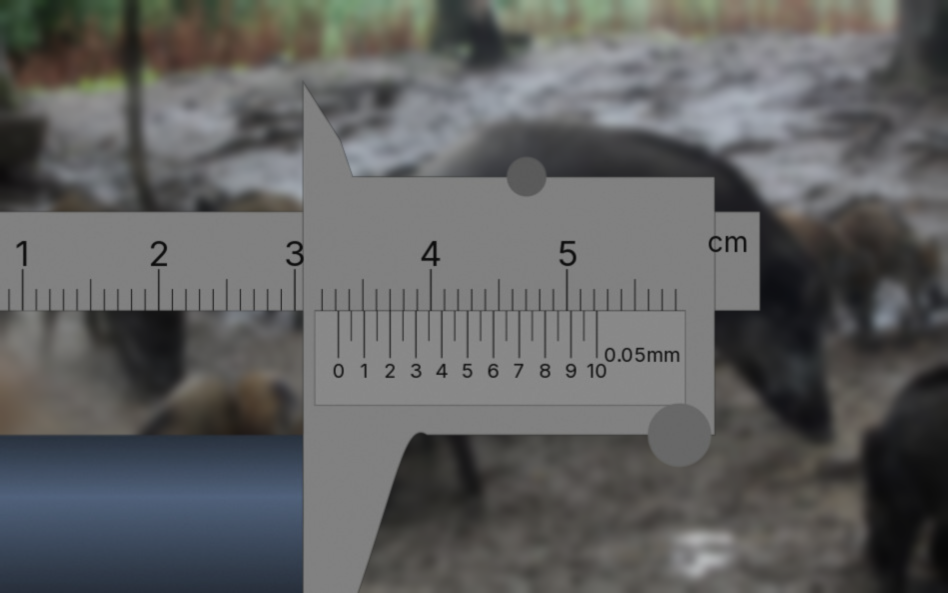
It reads 33.2,mm
